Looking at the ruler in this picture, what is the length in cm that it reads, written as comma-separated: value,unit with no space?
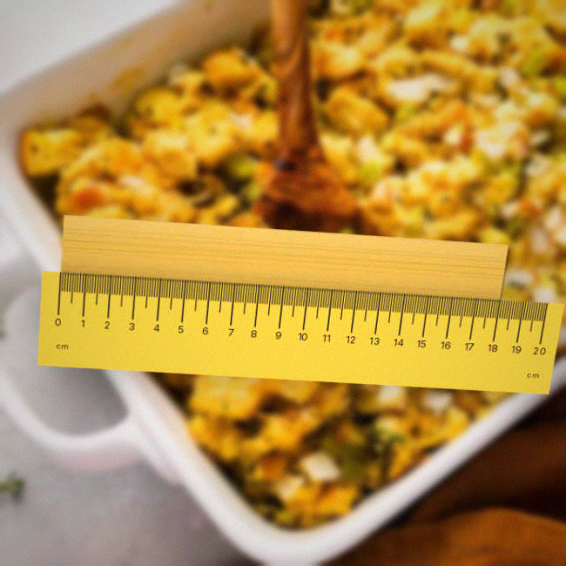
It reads 18,cm
